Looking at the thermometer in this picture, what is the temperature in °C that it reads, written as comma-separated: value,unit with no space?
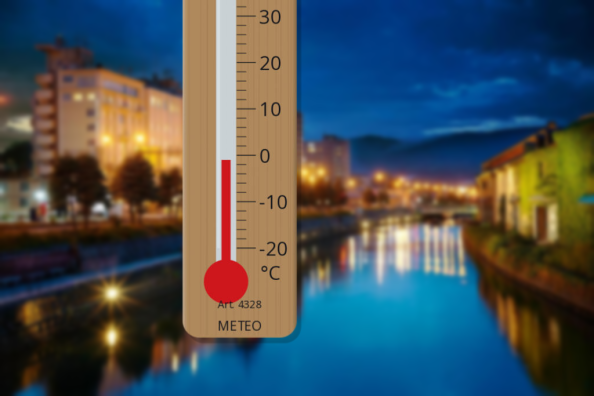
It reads -1,°C
